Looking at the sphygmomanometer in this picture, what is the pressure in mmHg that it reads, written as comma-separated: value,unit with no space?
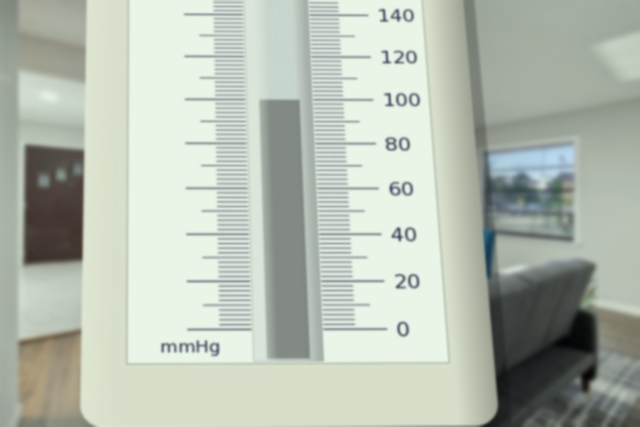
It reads 100,mmHg
